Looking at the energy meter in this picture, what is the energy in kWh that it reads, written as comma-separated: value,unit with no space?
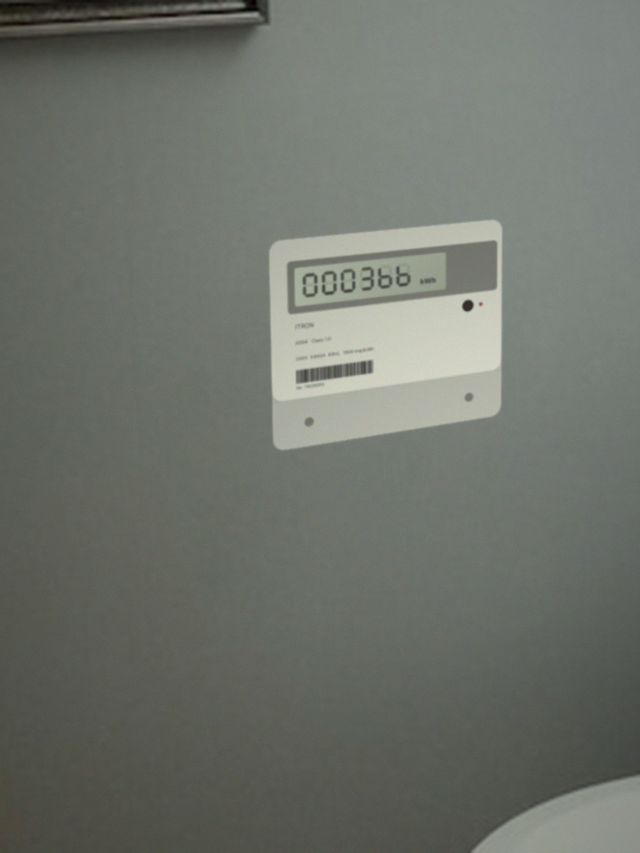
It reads 366,kWh
